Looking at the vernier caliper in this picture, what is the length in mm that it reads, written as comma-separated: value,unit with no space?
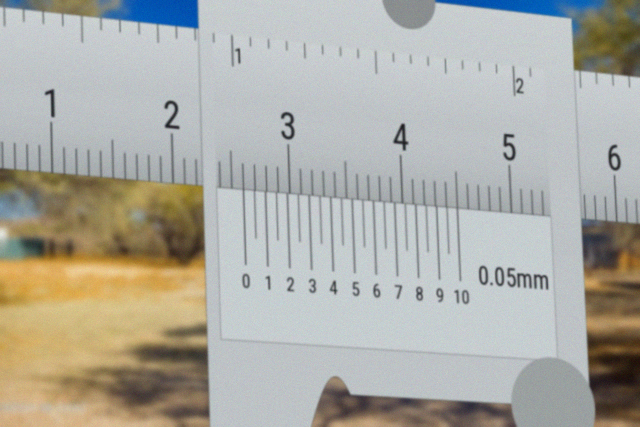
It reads 26.0,mm
